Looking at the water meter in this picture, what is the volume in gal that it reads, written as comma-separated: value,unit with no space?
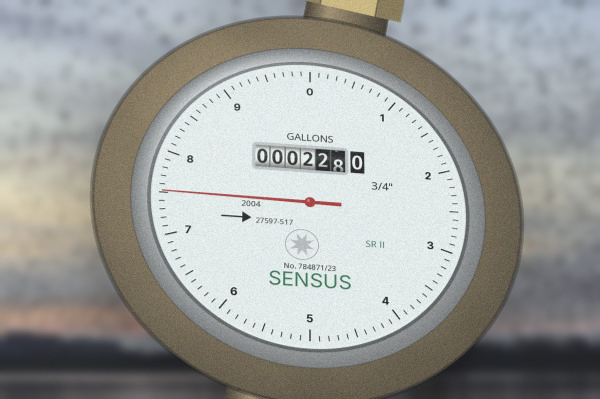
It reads 2277.5,gal
